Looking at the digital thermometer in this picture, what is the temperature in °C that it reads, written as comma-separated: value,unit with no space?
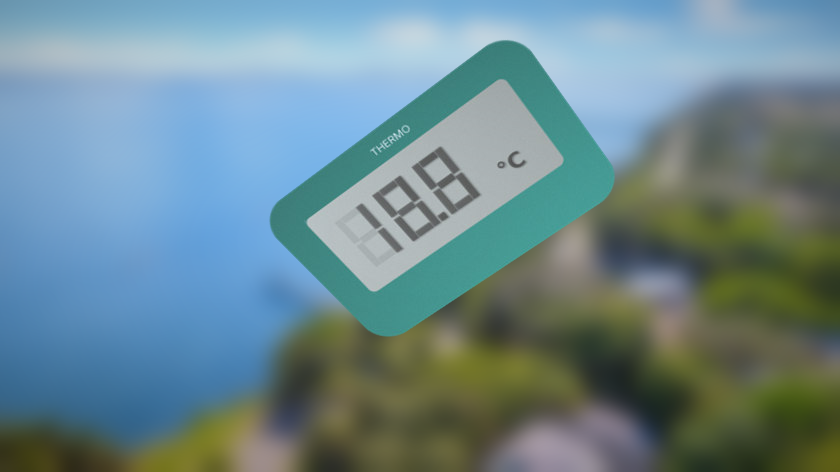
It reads 18.8,°C
